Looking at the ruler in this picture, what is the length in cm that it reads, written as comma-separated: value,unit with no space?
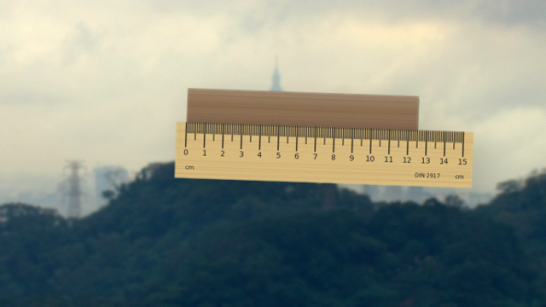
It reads 12.5,cm
